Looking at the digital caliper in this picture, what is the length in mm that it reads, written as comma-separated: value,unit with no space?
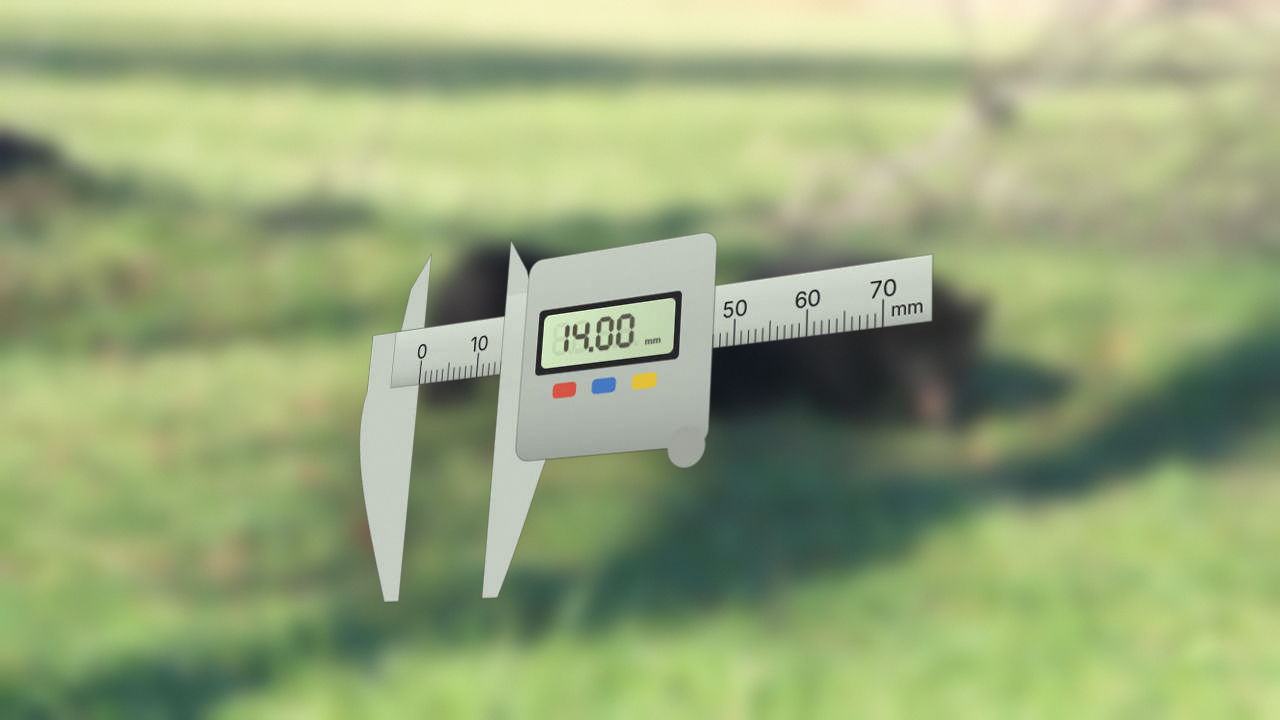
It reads 14.00,mm
